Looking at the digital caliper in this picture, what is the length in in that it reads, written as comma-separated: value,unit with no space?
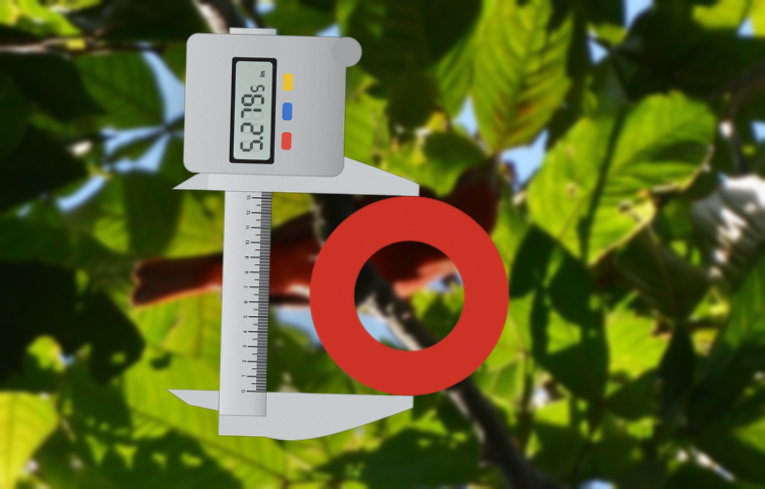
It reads 5.2795,in
